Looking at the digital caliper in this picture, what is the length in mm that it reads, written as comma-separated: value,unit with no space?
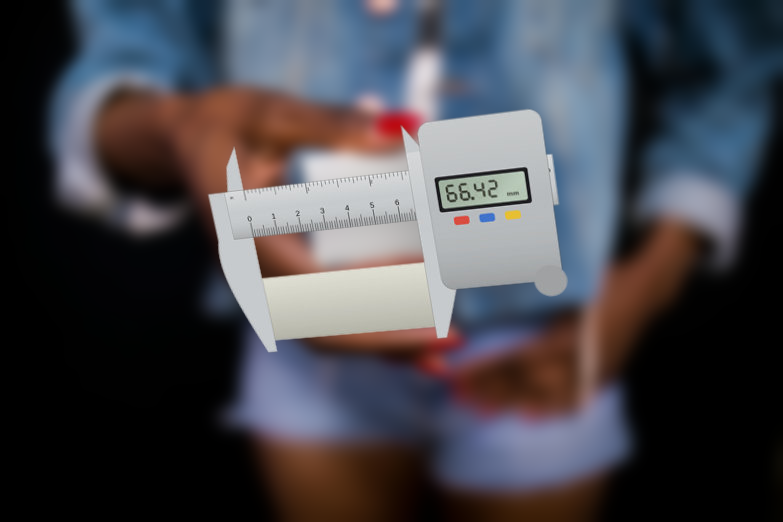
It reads 66.42,mm
